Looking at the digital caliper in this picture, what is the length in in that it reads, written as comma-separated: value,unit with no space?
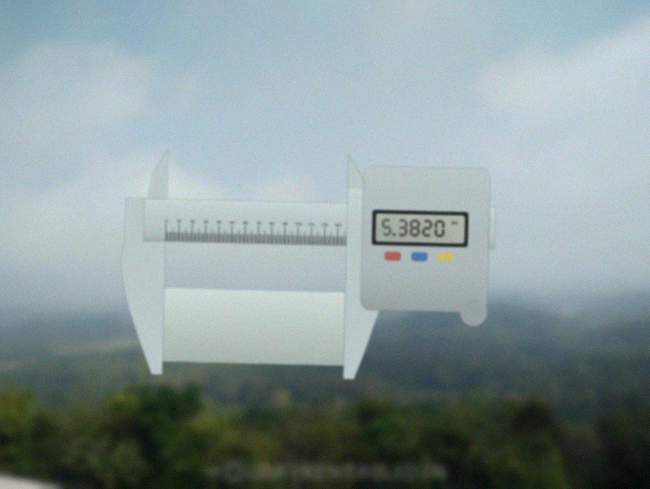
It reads 5.3820,in
